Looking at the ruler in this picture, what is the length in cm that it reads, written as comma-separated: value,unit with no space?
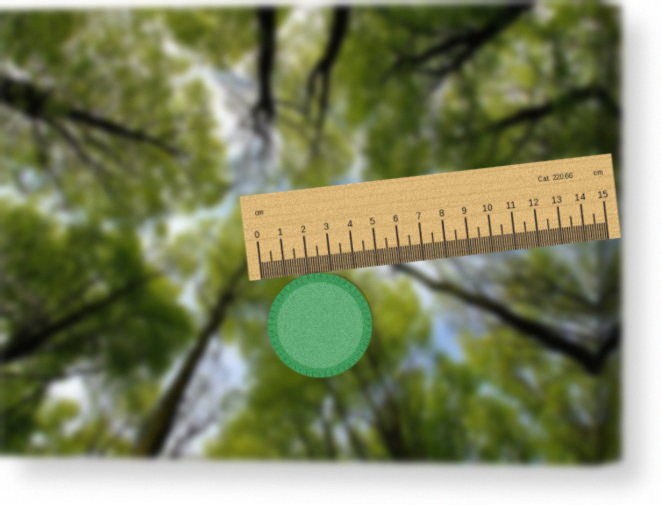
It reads 4.5,cm
